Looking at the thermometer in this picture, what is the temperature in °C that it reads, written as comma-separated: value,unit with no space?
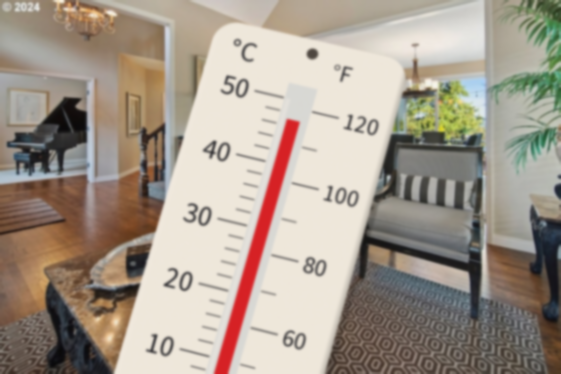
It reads 47,°C
